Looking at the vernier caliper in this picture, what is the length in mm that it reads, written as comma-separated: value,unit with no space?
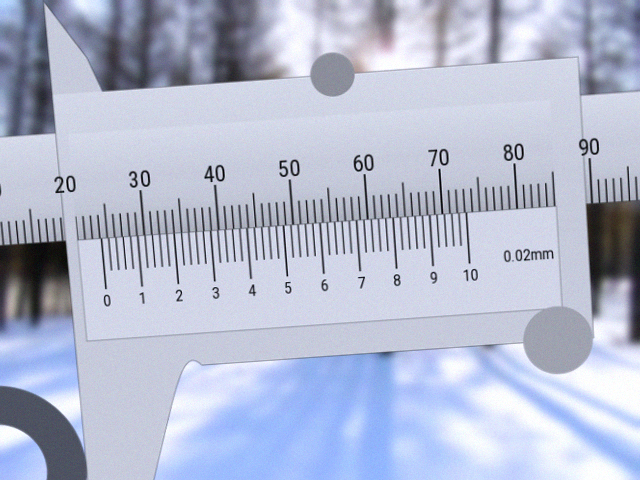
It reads 24.2,mm
